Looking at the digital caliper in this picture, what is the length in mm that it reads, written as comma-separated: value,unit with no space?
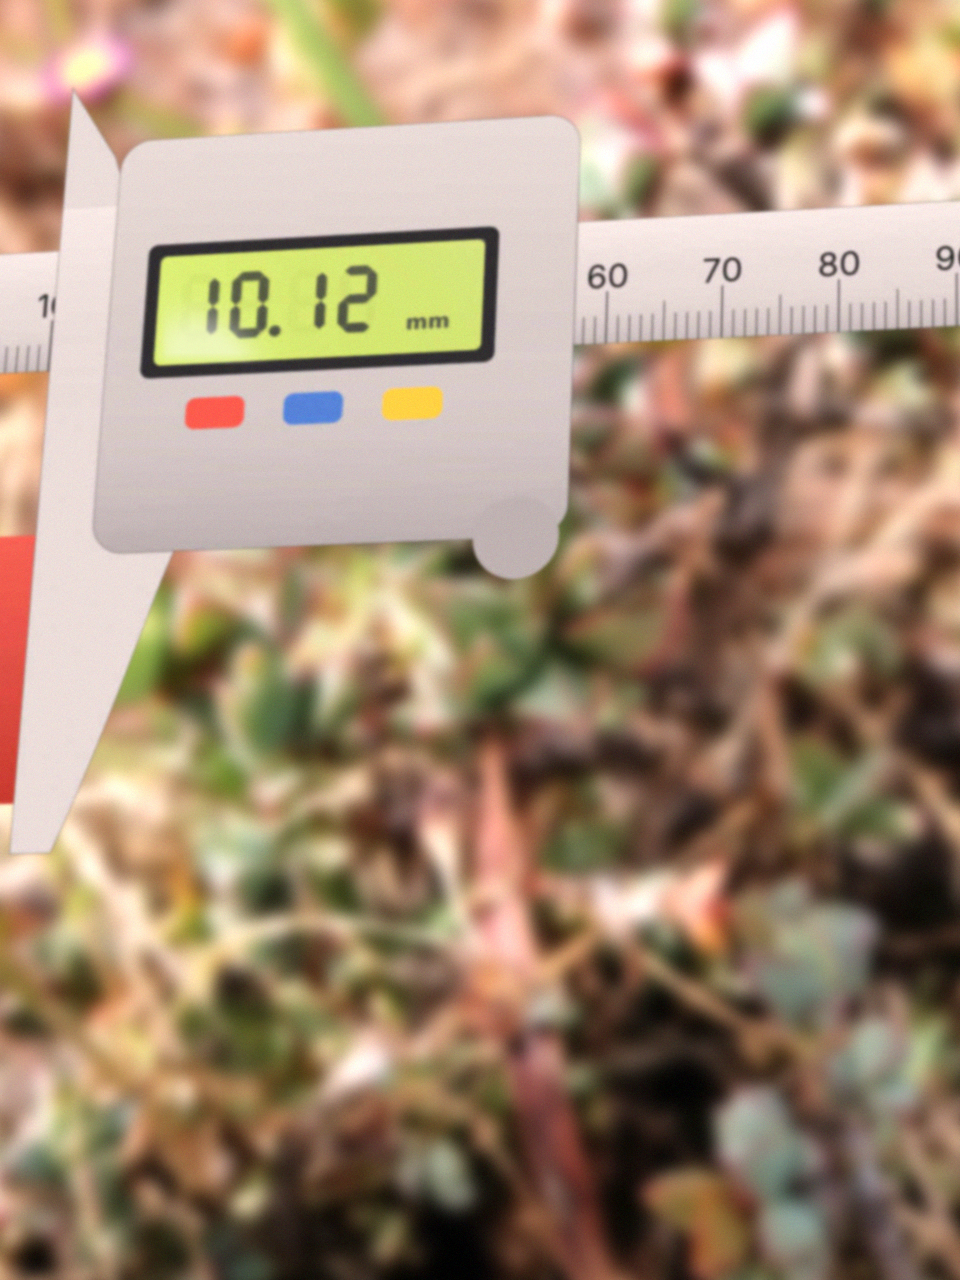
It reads 10.12,mm
